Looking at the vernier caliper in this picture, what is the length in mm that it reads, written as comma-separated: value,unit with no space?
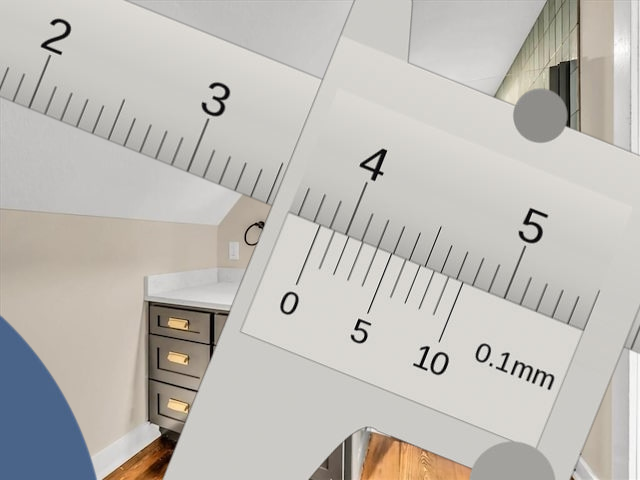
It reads 38.4,mm
